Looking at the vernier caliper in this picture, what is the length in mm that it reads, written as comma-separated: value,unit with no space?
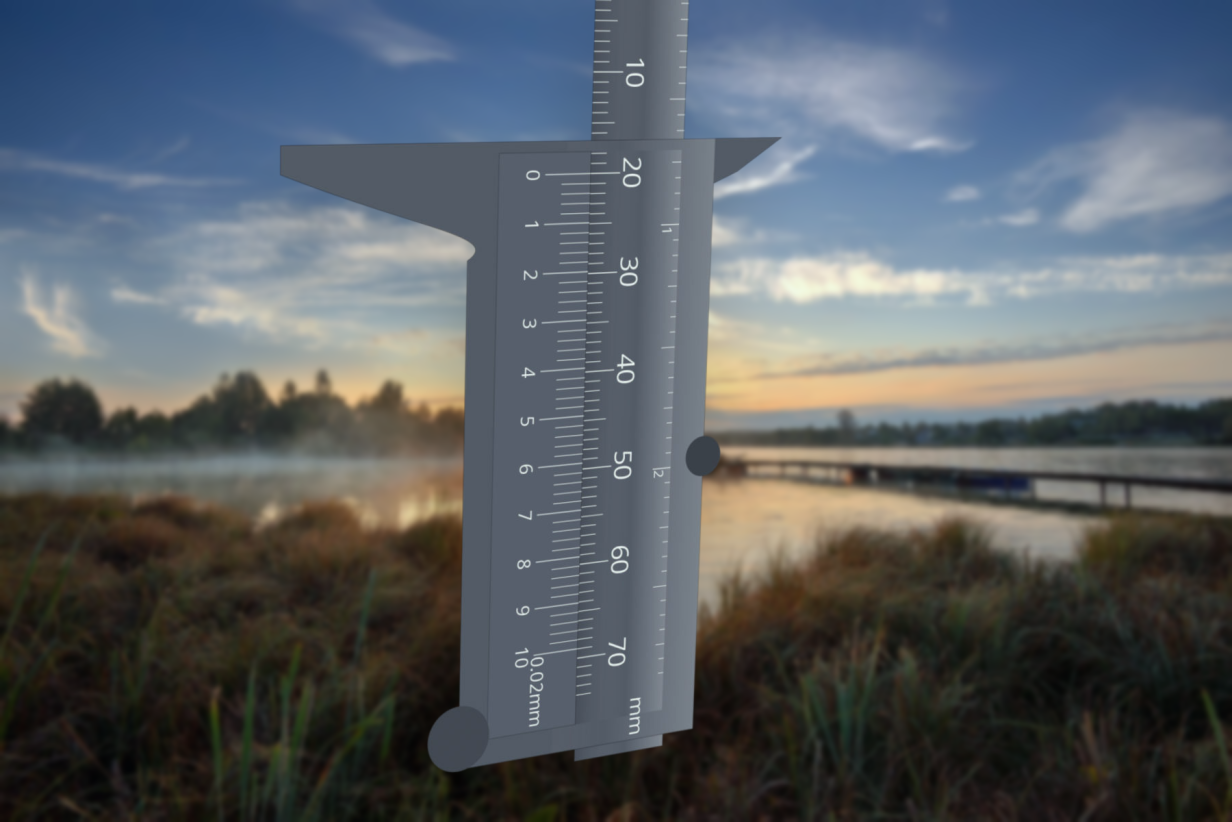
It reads 20.0,mm
